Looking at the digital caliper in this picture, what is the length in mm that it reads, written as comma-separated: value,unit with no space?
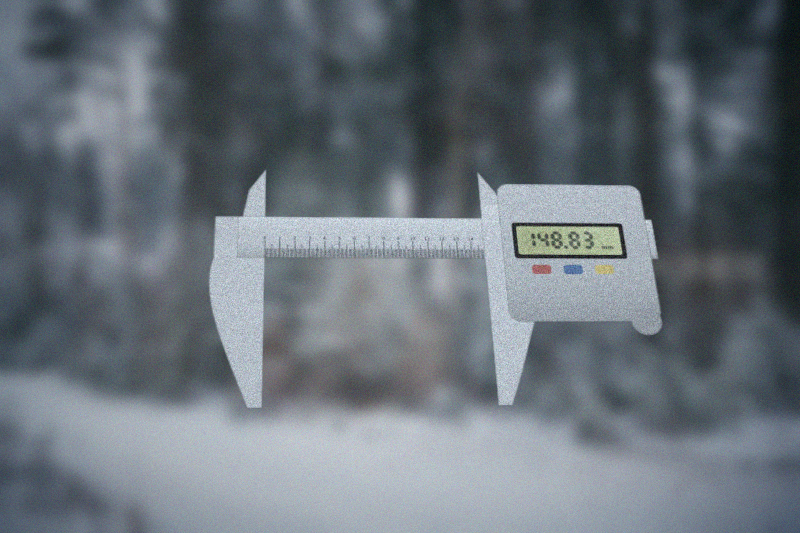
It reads 148.83,mm
